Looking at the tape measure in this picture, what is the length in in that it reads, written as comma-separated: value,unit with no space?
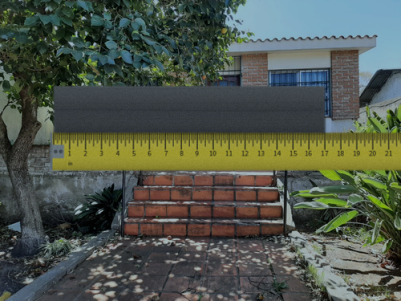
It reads 17,in
